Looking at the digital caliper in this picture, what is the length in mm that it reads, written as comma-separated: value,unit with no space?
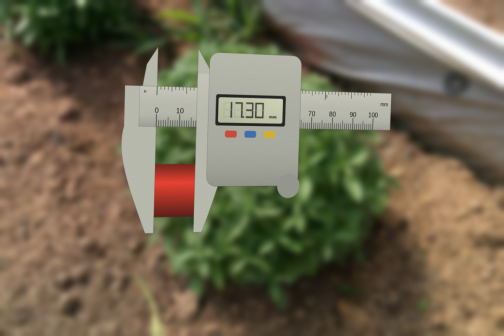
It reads 17.30,mm
